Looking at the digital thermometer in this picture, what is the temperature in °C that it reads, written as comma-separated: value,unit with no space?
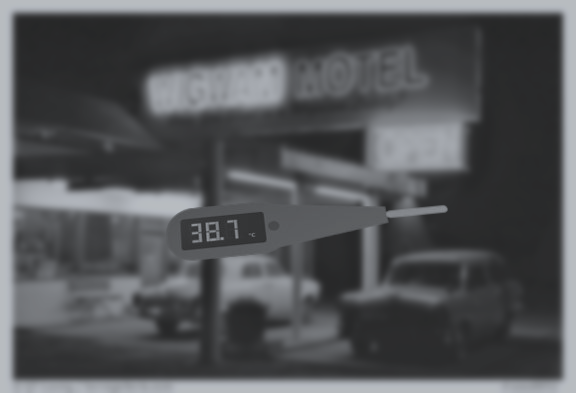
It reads 38.7,°C
